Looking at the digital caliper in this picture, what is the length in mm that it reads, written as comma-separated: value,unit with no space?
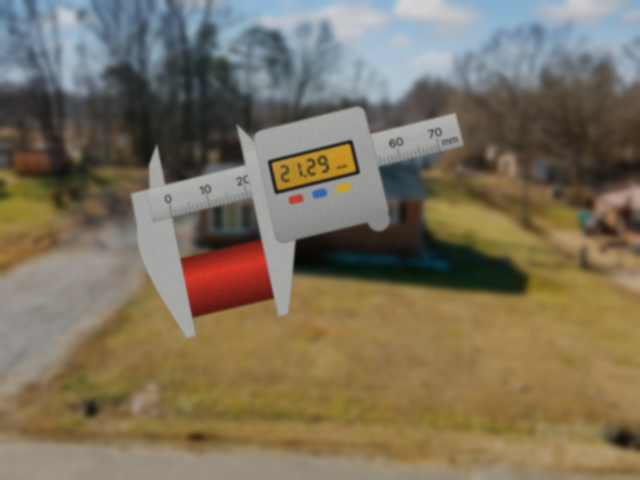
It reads 21.29,mm
